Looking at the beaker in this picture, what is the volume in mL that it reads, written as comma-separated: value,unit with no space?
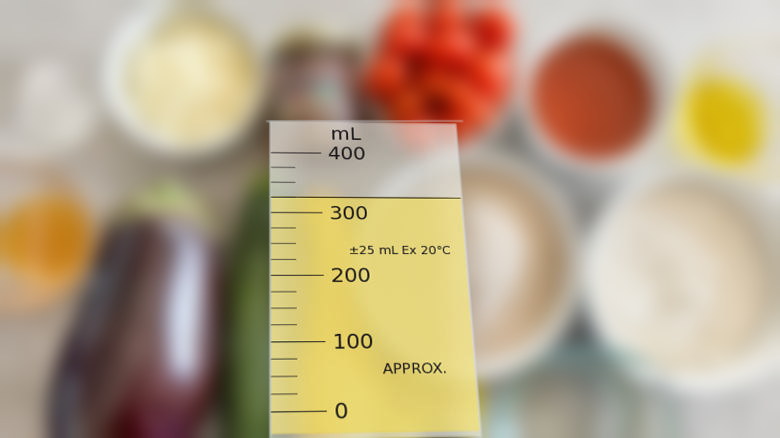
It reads 325,mL
